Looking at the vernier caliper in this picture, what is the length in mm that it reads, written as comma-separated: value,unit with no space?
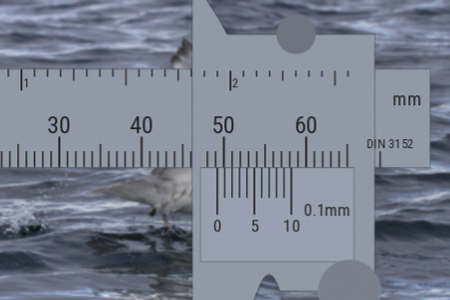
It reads 49.2,mm
